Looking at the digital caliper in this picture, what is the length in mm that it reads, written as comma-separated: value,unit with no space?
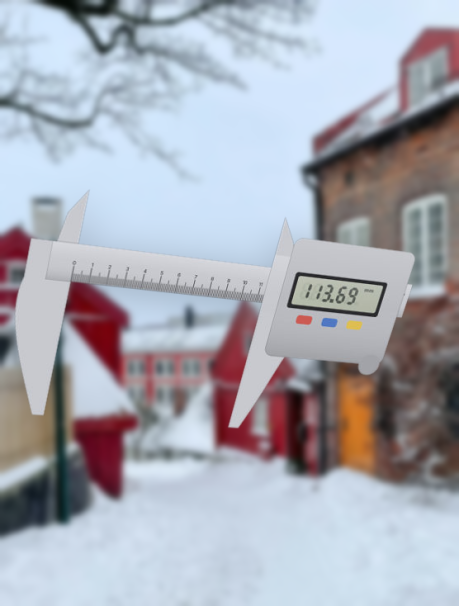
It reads 113.69,mm
